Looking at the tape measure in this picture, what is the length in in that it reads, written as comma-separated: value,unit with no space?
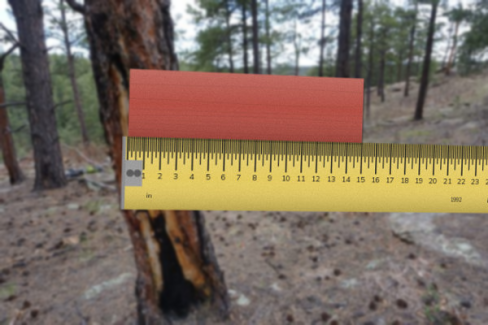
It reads 15,in
